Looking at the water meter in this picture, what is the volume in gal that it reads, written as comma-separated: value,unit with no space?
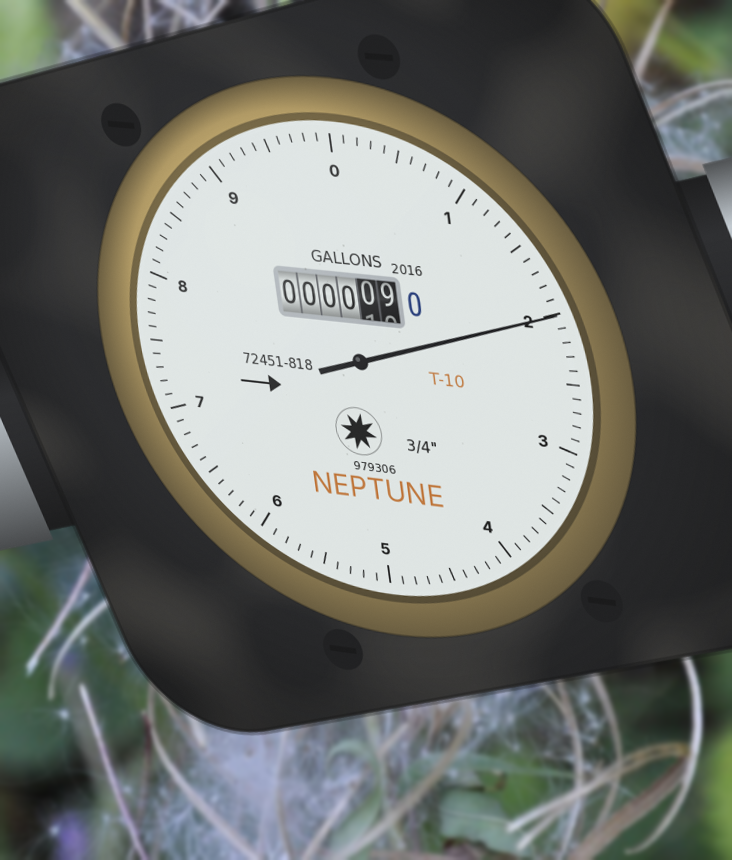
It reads 92.0,gal
